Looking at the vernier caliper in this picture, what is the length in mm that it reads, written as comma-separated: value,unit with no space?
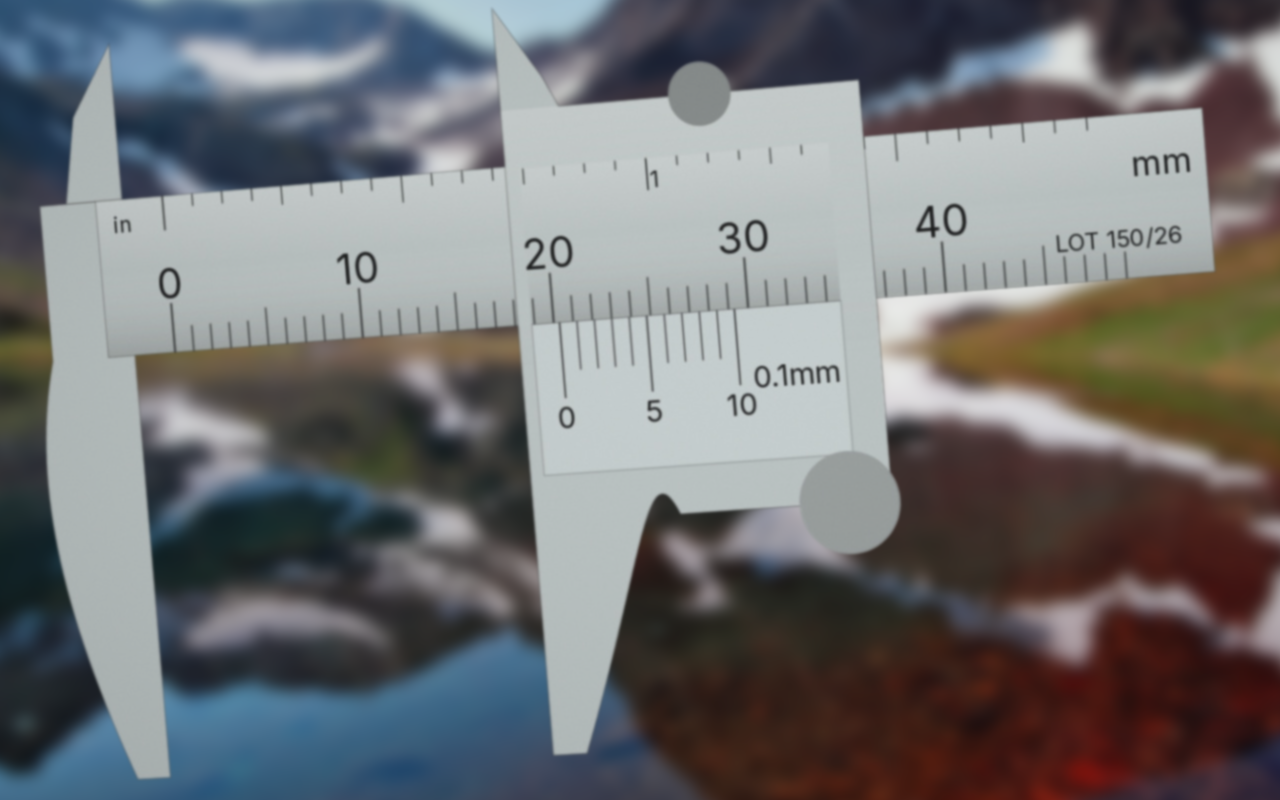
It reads 20.3,mm
